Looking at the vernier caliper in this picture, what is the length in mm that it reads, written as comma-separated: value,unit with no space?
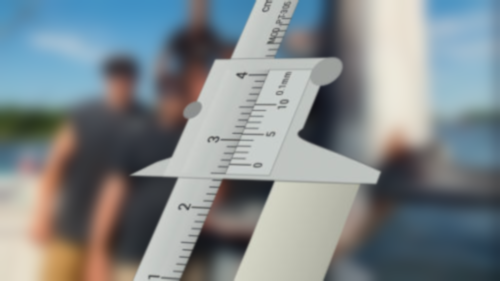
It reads 26.4,mm
